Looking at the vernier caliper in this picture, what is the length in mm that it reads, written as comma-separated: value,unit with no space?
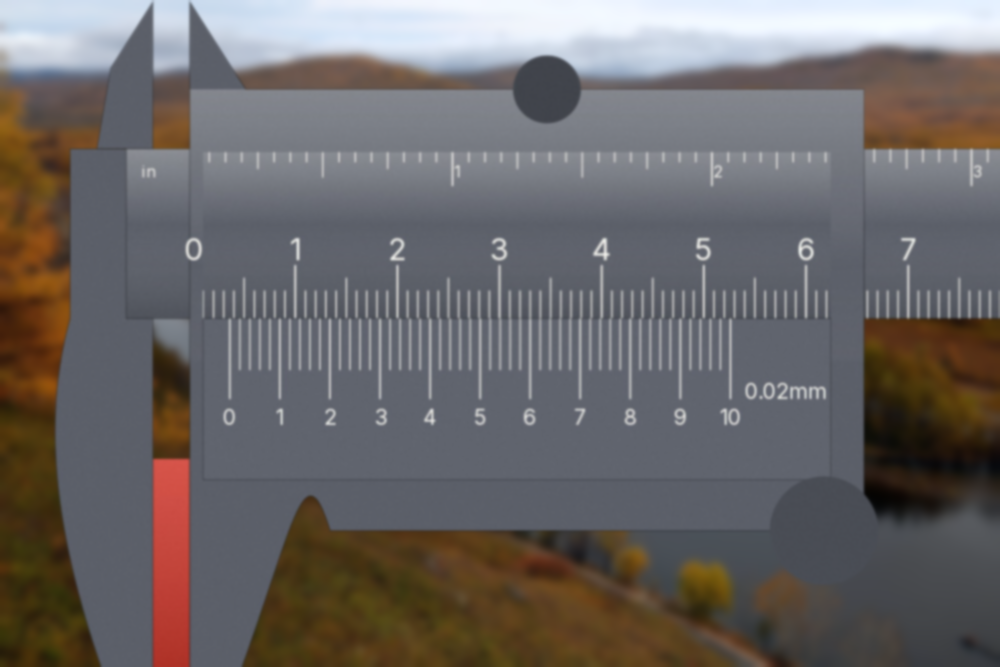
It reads 3.6,mm
